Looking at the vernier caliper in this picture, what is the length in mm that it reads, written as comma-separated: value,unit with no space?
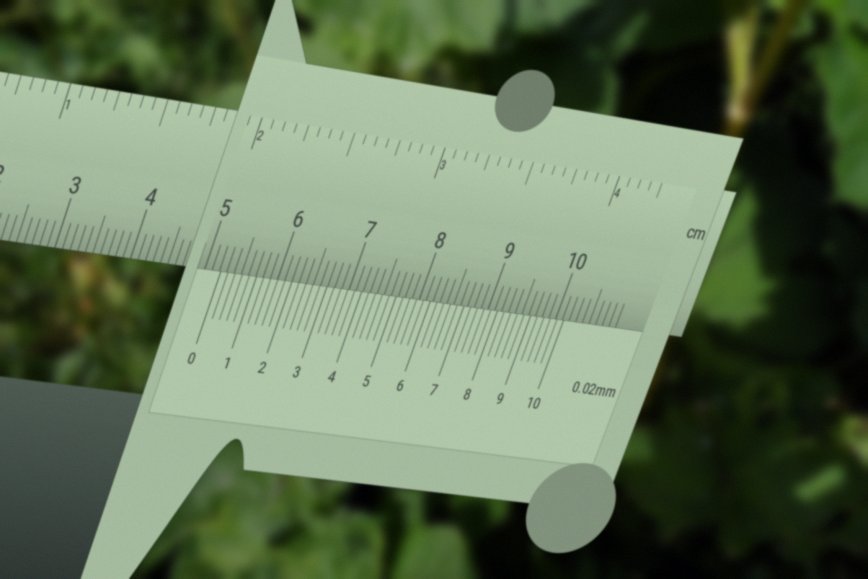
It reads 52.2,mm
